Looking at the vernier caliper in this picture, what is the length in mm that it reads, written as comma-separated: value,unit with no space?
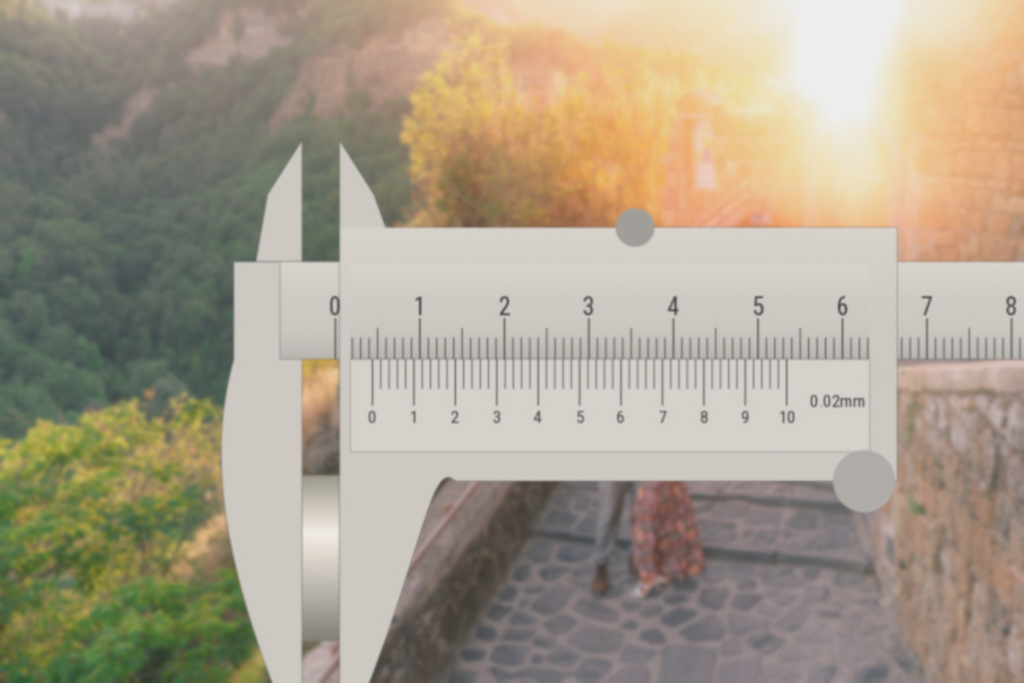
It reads 4.4,mm
